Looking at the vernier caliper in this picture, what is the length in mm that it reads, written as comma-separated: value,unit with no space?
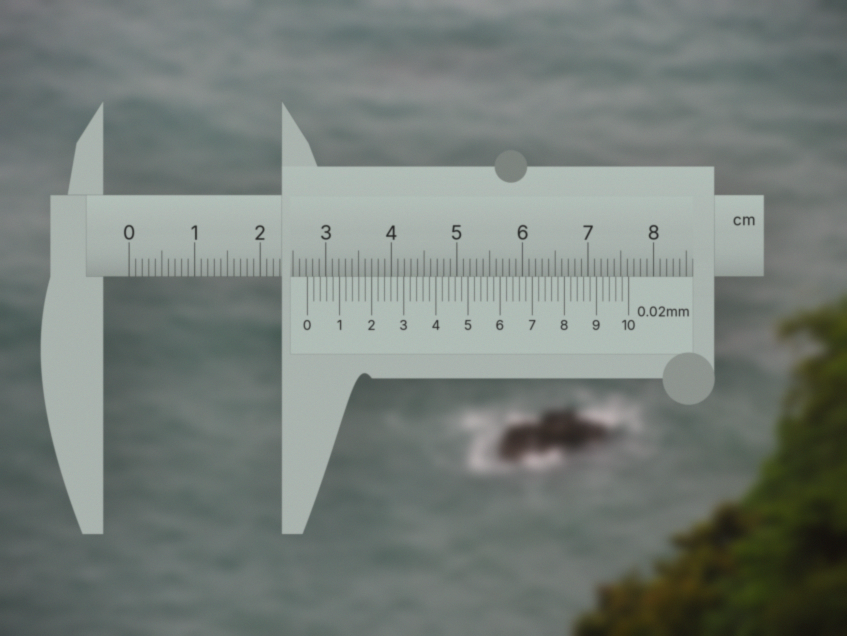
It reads 27.2,mm
